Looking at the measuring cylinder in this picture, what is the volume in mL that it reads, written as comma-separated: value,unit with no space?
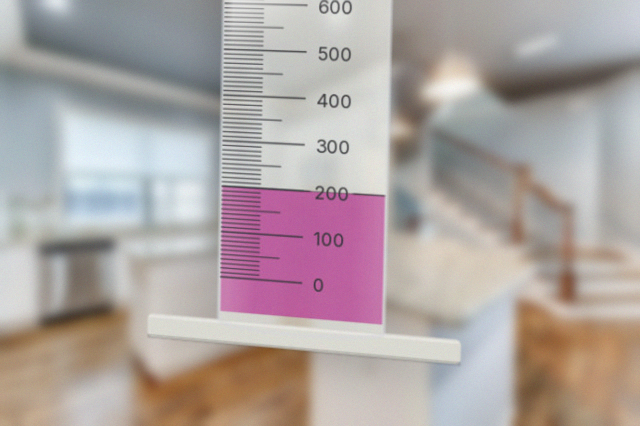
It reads 200,mL
